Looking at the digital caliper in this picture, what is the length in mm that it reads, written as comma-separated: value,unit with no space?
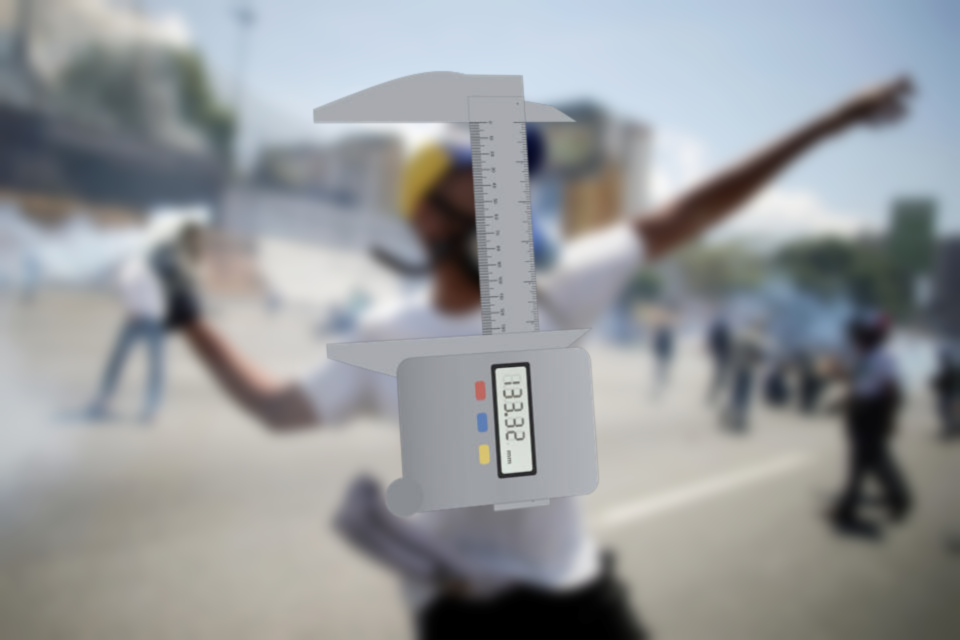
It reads 133.32,mm
